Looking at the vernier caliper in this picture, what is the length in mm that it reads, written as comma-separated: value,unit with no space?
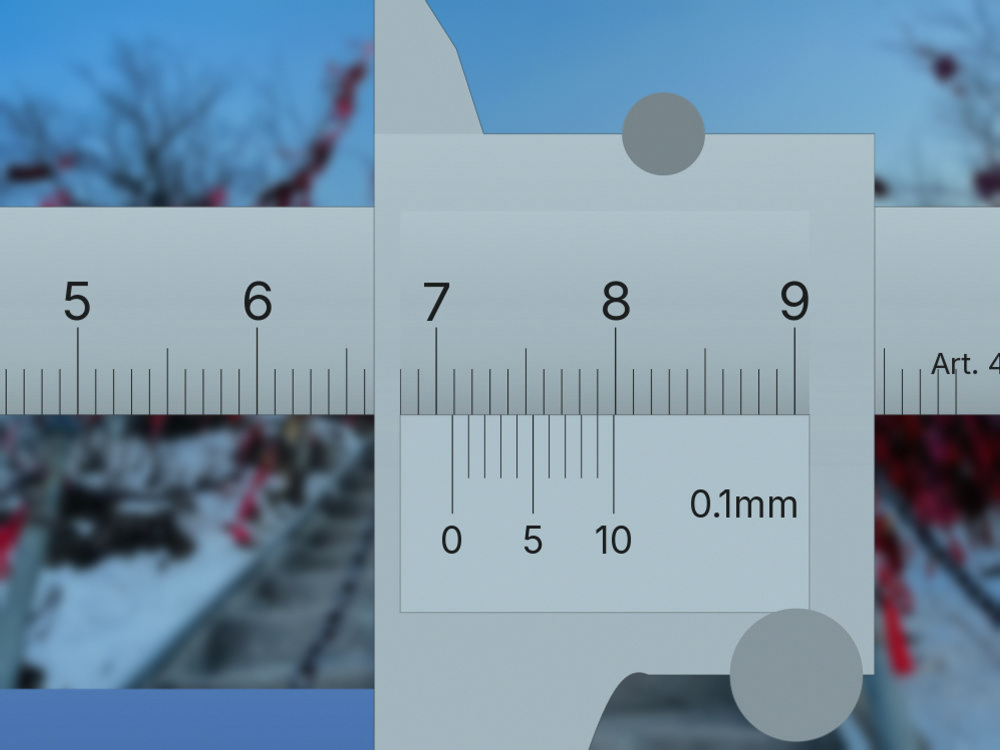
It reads 70.9,mm
